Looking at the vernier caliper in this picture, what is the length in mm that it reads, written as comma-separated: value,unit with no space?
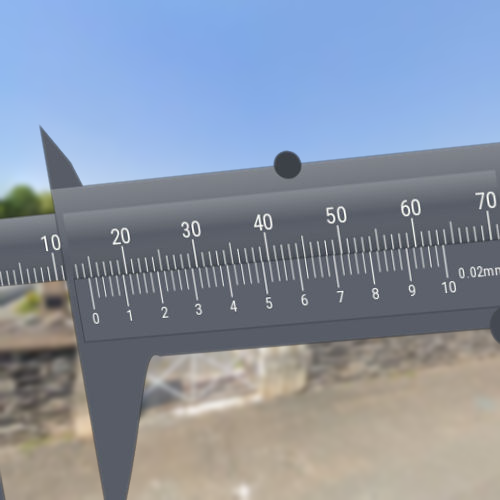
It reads 14.6,mm
